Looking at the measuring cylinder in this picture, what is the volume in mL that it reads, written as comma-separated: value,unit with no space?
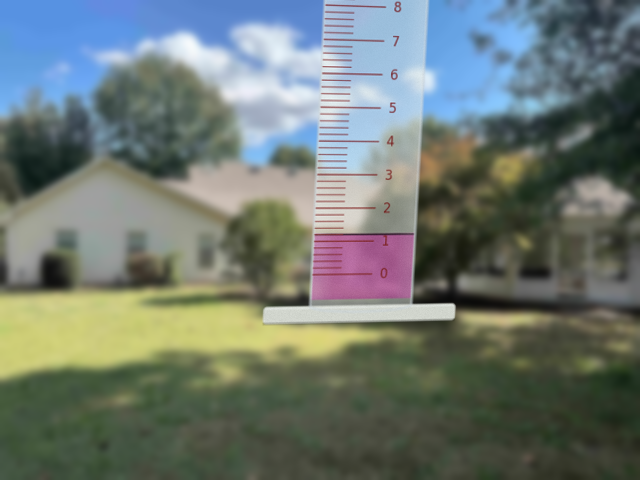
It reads 1.2,mL
